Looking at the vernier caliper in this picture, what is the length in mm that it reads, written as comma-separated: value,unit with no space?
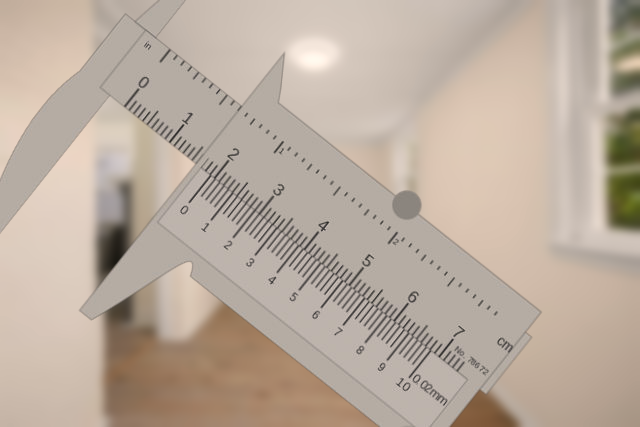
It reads 19.2,mm
